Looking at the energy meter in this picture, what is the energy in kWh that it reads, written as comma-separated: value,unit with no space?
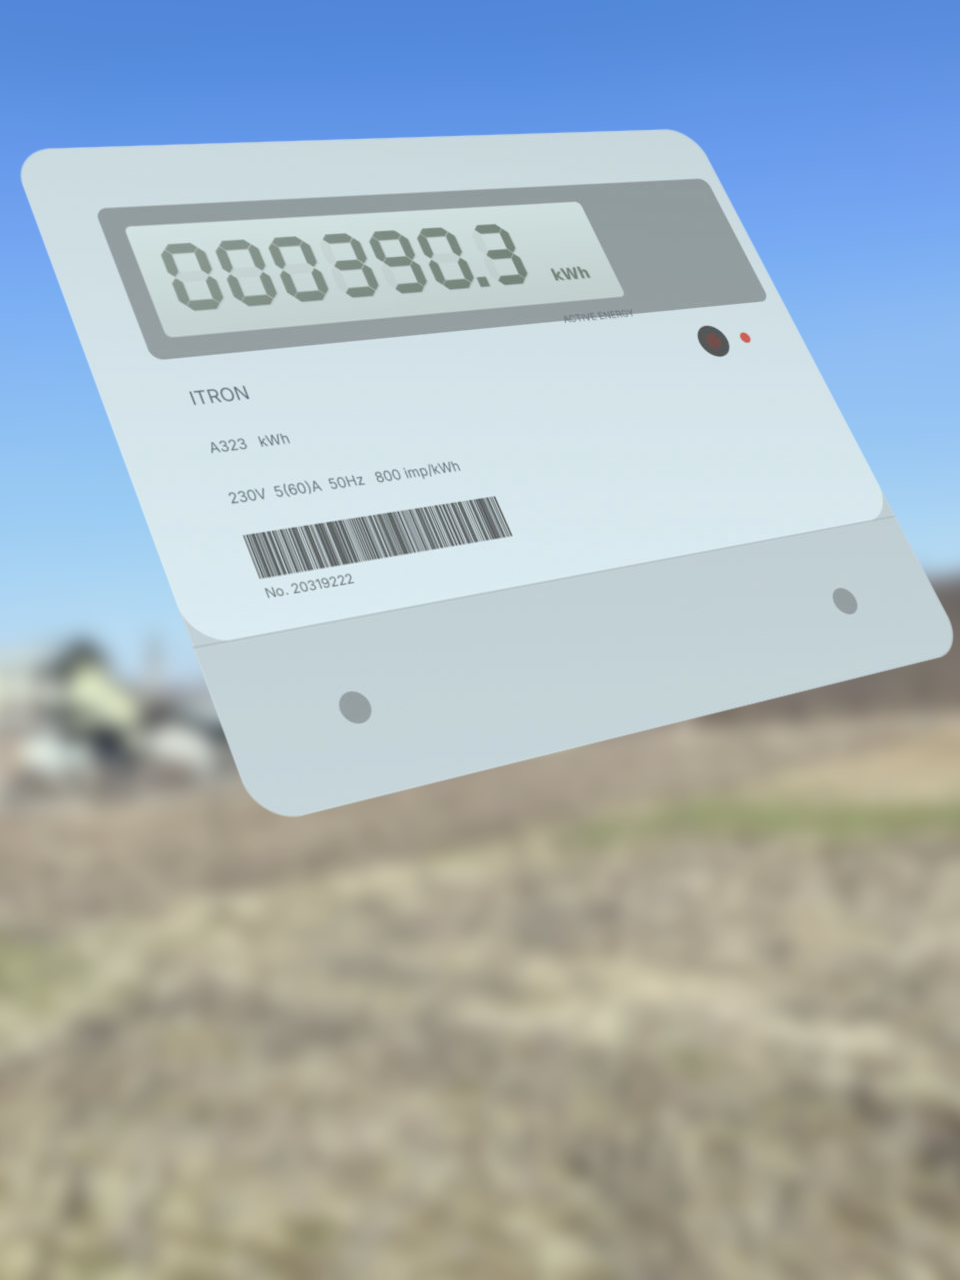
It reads 390.3,kWh
